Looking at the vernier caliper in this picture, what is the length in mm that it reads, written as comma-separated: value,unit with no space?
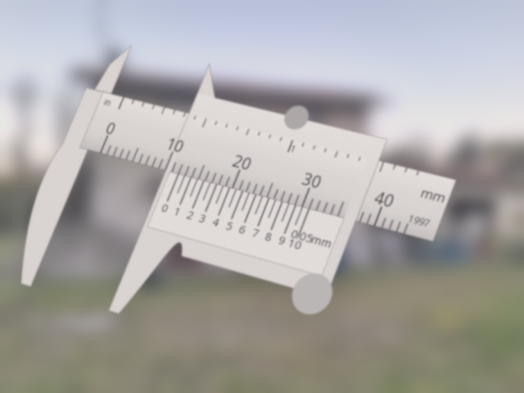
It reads 12.0,mm
